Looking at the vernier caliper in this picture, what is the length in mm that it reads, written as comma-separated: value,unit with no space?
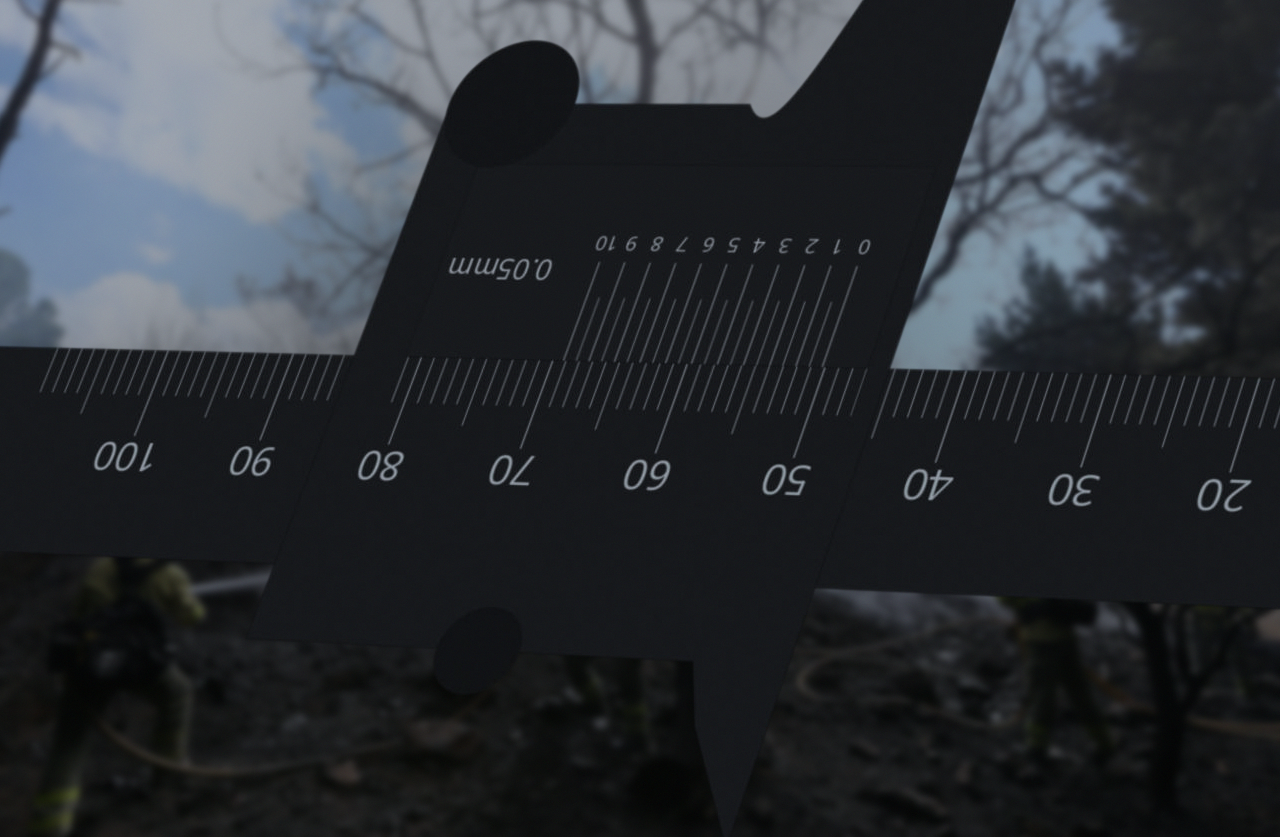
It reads 50.2,mm
